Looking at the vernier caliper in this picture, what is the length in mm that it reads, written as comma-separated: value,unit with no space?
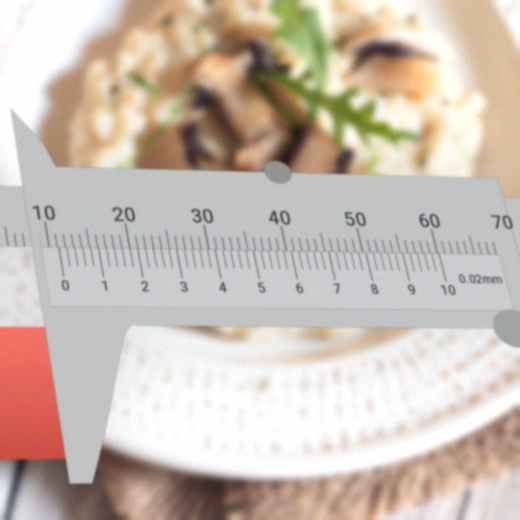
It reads 11.2,mm
